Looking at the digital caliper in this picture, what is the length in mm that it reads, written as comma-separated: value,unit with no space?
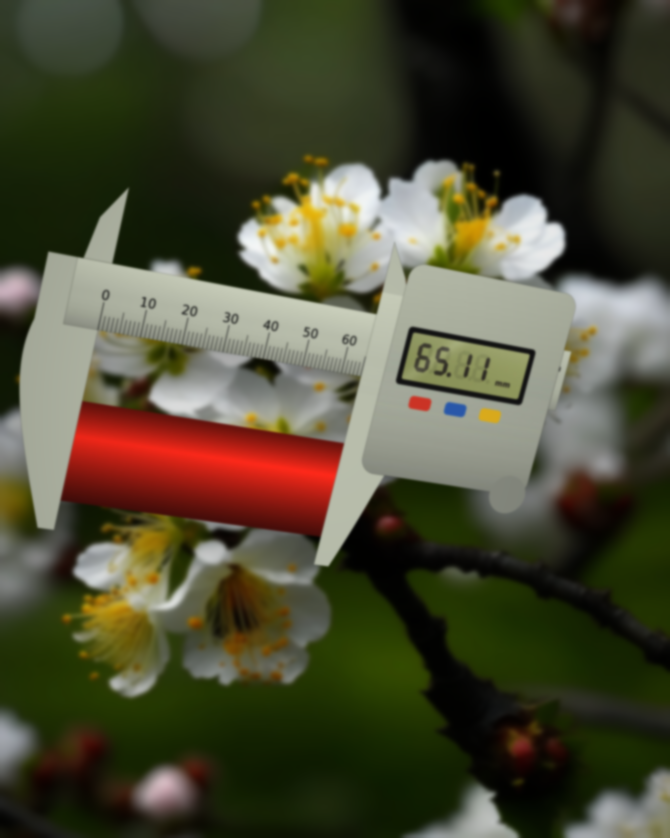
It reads 65.11,mm
